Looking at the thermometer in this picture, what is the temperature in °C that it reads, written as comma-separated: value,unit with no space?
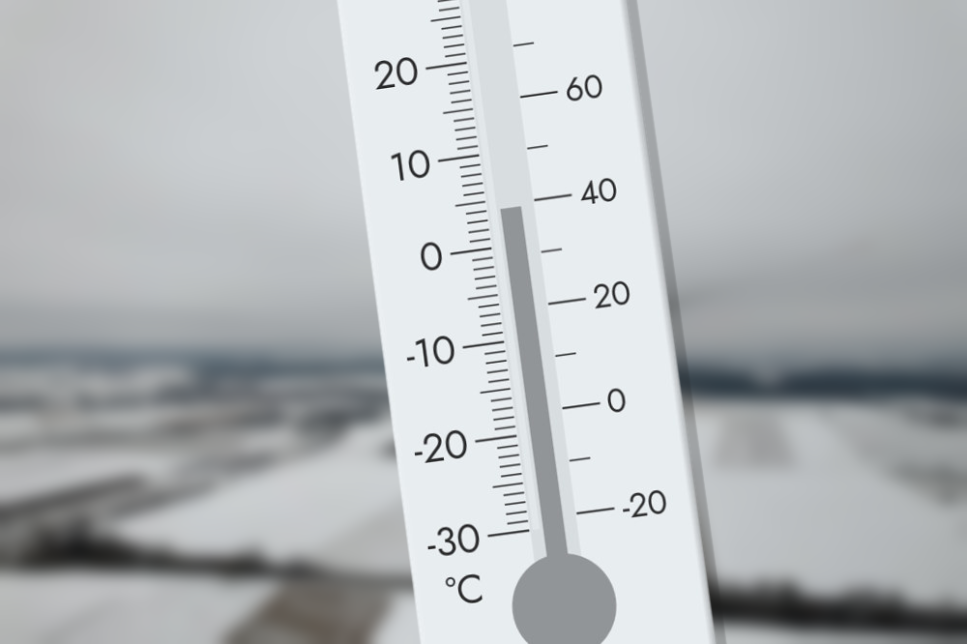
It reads 4,°C
